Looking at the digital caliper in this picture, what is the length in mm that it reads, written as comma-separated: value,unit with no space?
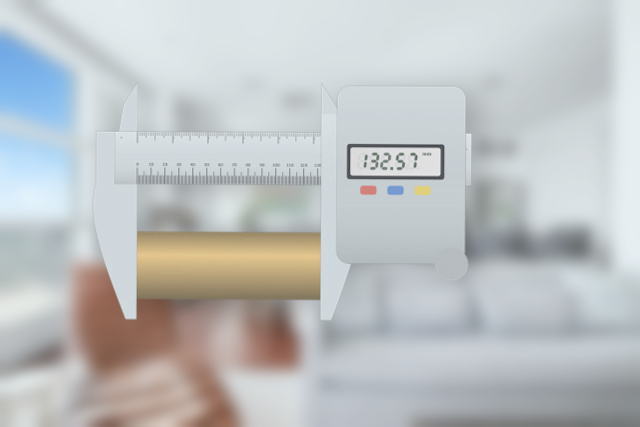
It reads 132.57,mm
